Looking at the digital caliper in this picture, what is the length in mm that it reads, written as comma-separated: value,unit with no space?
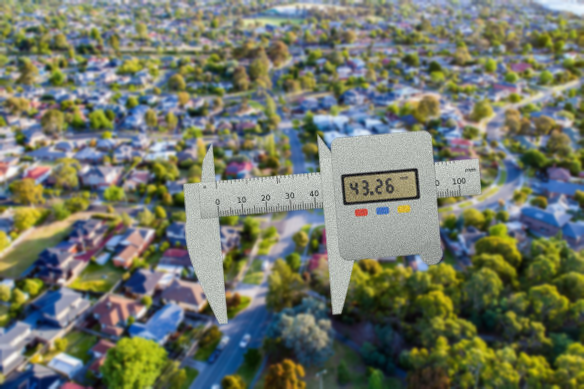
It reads 43.26,mm
